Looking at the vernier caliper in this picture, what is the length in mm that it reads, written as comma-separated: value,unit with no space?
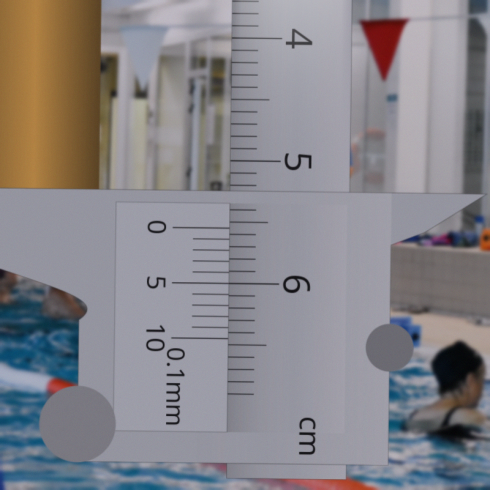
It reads 55.5,mm
